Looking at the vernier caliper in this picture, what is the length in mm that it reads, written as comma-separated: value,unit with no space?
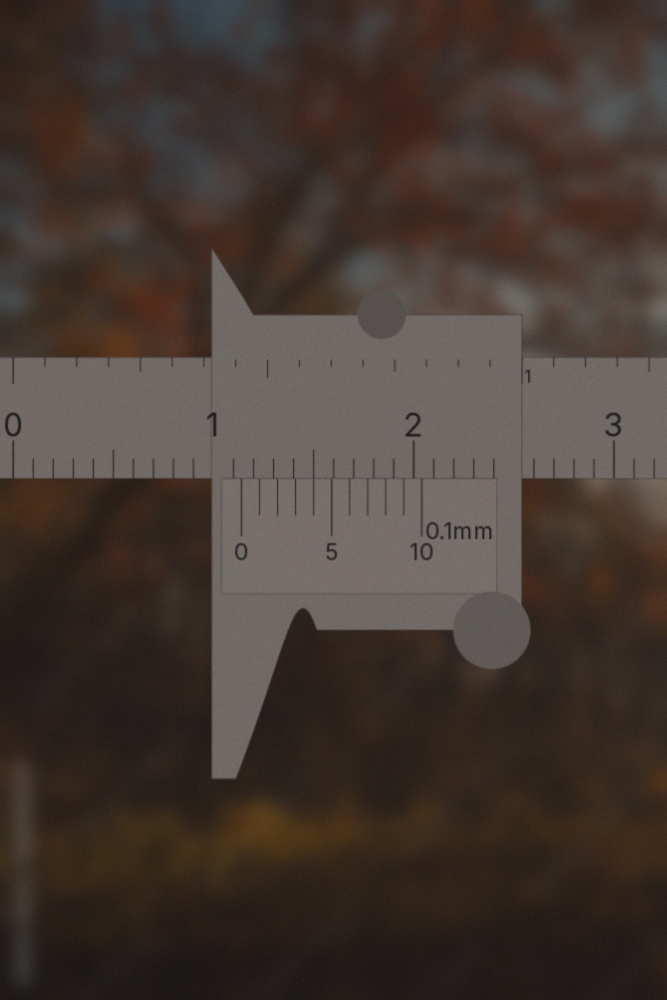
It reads 11.4,mm
